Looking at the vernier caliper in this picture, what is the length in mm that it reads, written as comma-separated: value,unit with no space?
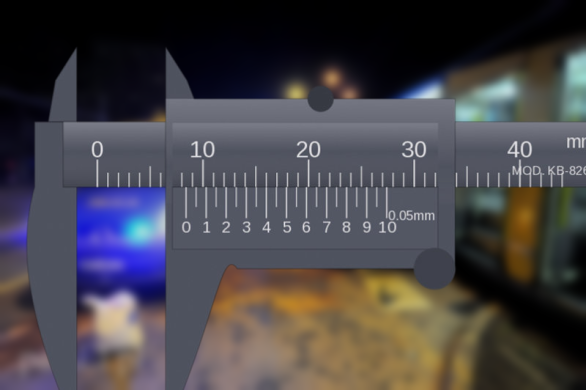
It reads 8.4,mm
